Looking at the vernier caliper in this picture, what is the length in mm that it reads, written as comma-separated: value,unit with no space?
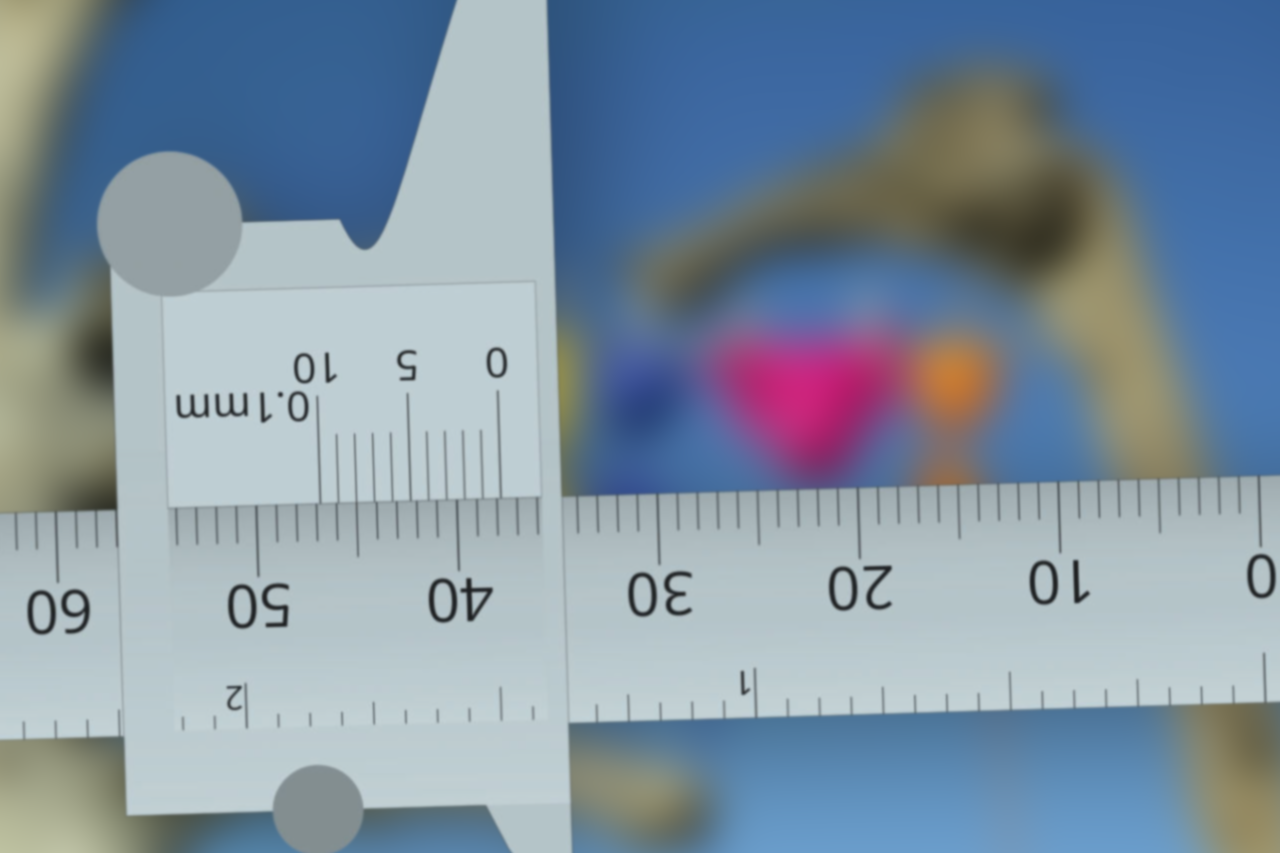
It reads 37.8,mm
